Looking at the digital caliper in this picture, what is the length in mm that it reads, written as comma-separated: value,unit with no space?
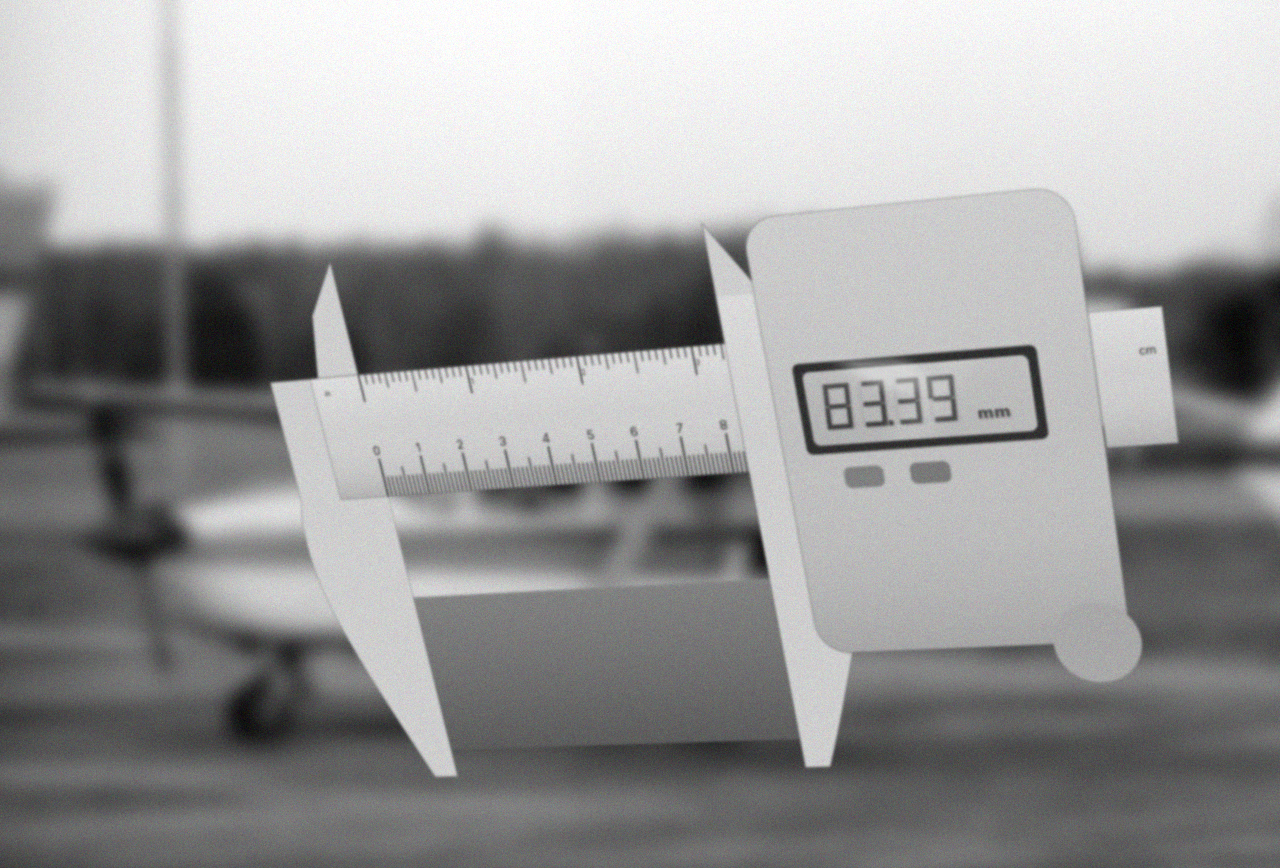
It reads 83.39,mm
